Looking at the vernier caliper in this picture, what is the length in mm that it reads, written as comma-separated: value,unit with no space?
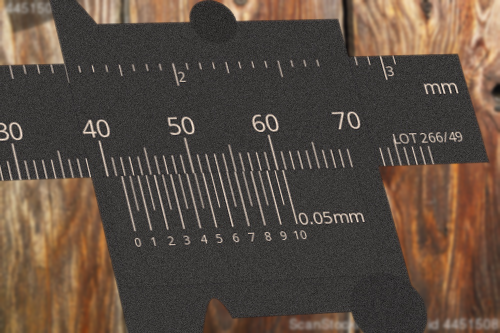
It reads 41.6,mm
